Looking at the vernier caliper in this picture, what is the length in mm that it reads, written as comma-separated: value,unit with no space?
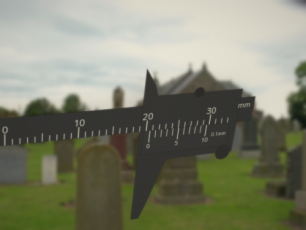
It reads 20.6,mm
